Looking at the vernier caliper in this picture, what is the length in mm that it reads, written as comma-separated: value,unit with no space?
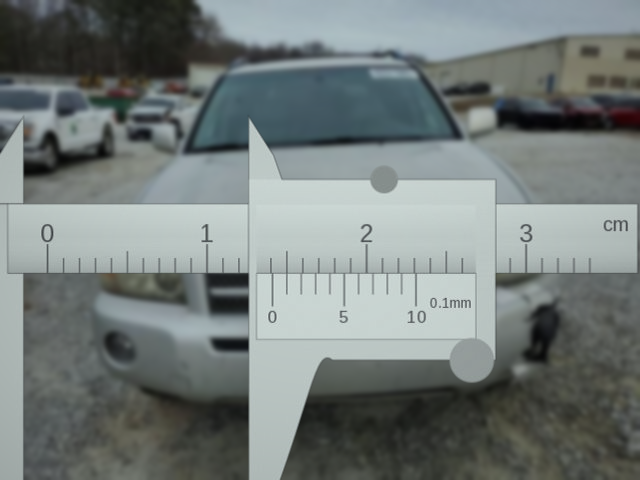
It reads 14.1,mm
